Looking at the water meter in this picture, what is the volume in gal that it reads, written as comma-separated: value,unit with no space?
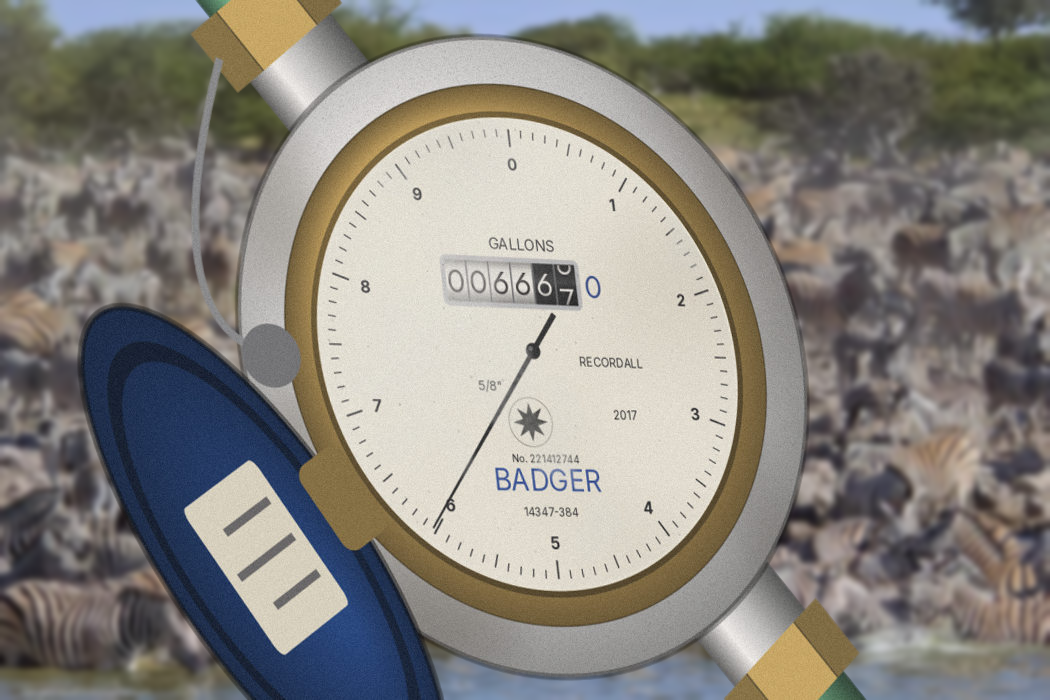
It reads 66666.0,gal
